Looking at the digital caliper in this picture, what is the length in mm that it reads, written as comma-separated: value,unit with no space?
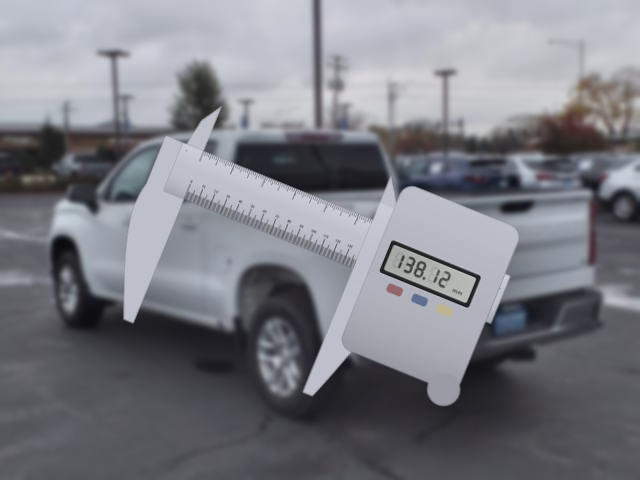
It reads 138.12,mm
